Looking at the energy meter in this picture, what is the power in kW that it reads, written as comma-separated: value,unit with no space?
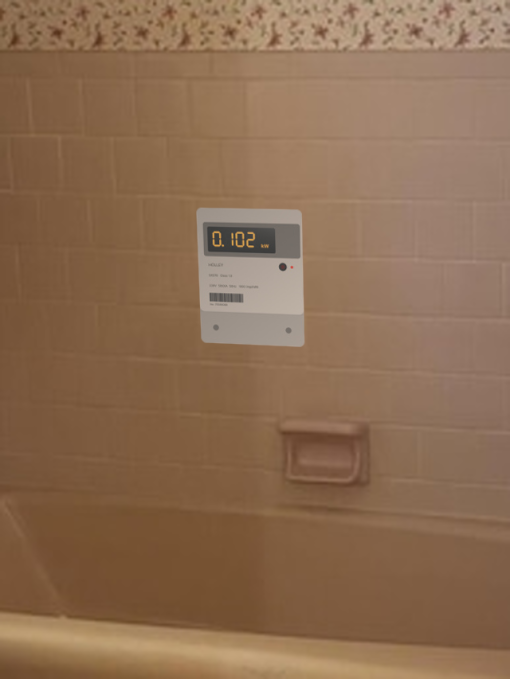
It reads 0.102,kW
